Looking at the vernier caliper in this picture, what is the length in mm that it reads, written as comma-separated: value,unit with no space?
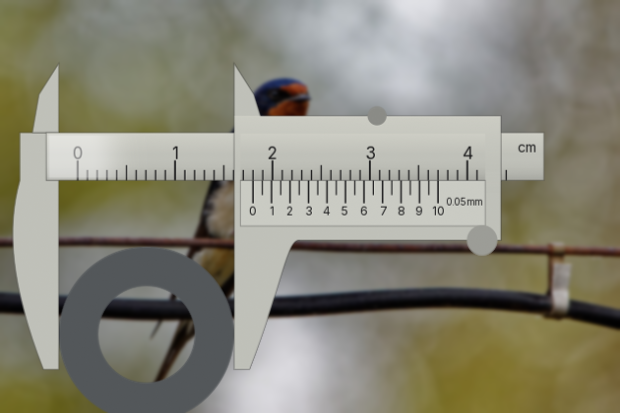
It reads 18.0,mm
